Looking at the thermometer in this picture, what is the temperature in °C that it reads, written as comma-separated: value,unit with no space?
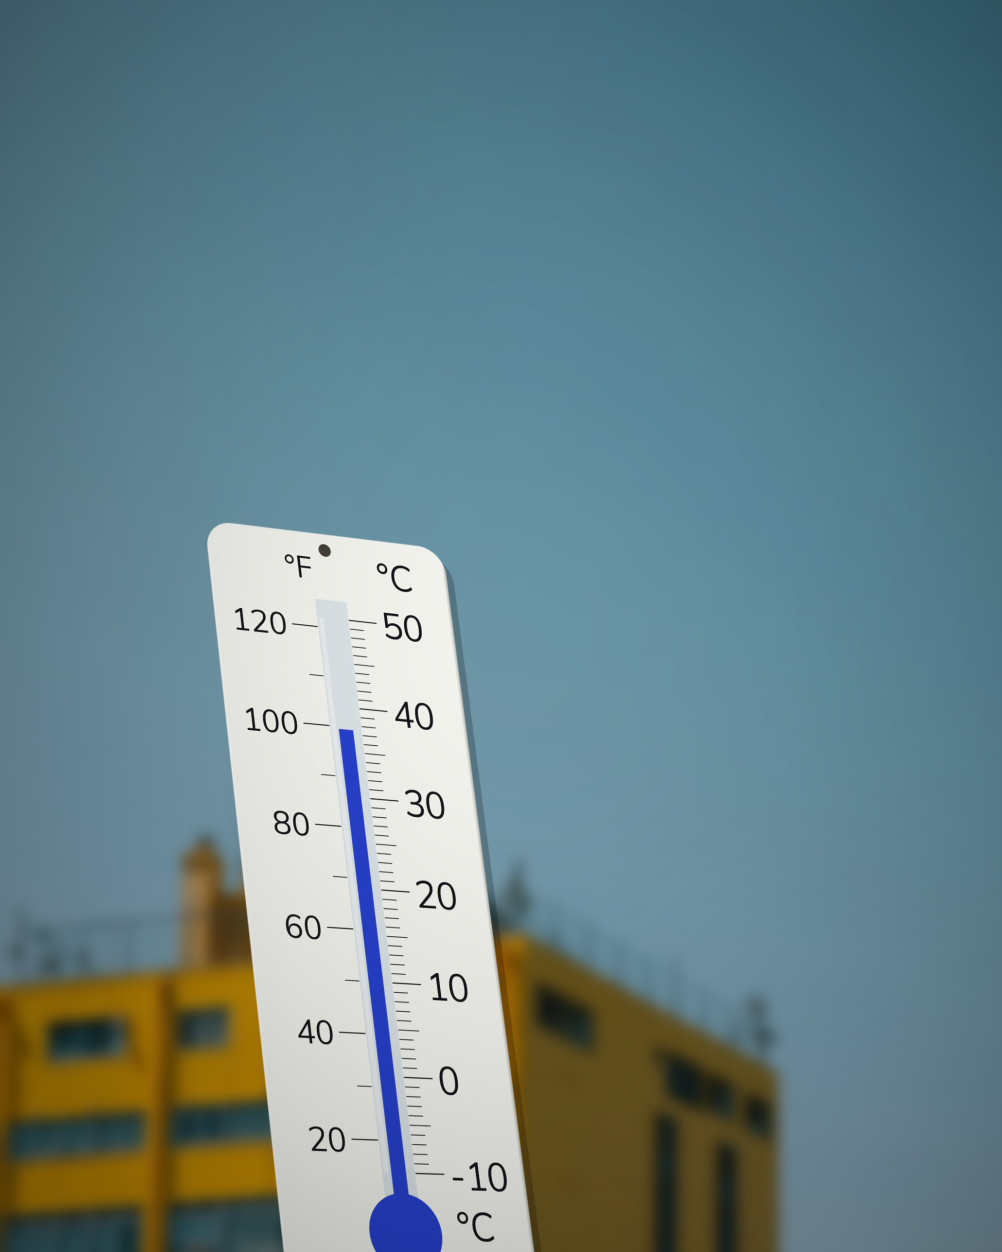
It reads 37.5,°C
